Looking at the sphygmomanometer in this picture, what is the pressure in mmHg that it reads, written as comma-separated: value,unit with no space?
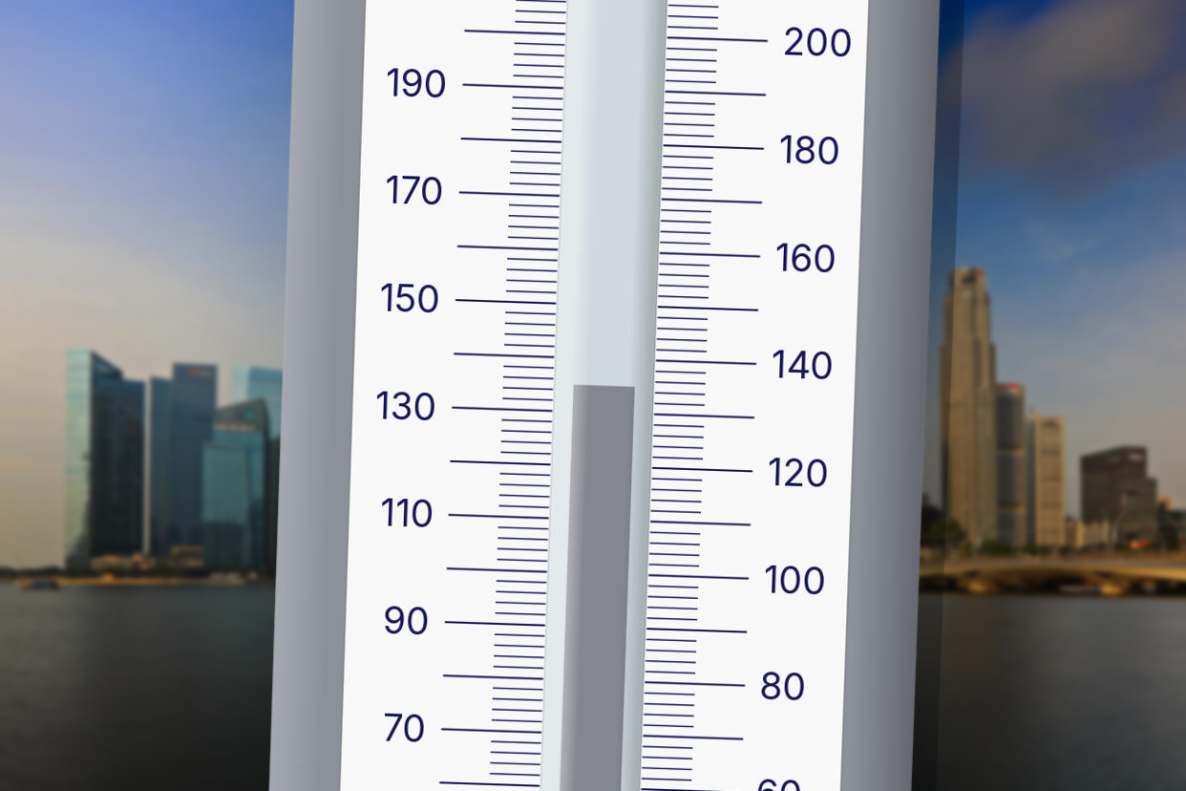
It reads 135,mmHg
